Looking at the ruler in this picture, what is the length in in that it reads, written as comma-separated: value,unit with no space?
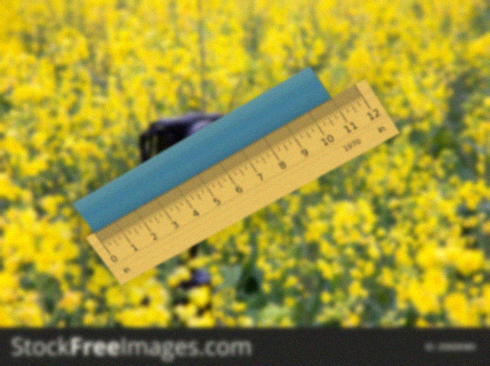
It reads 11,in
